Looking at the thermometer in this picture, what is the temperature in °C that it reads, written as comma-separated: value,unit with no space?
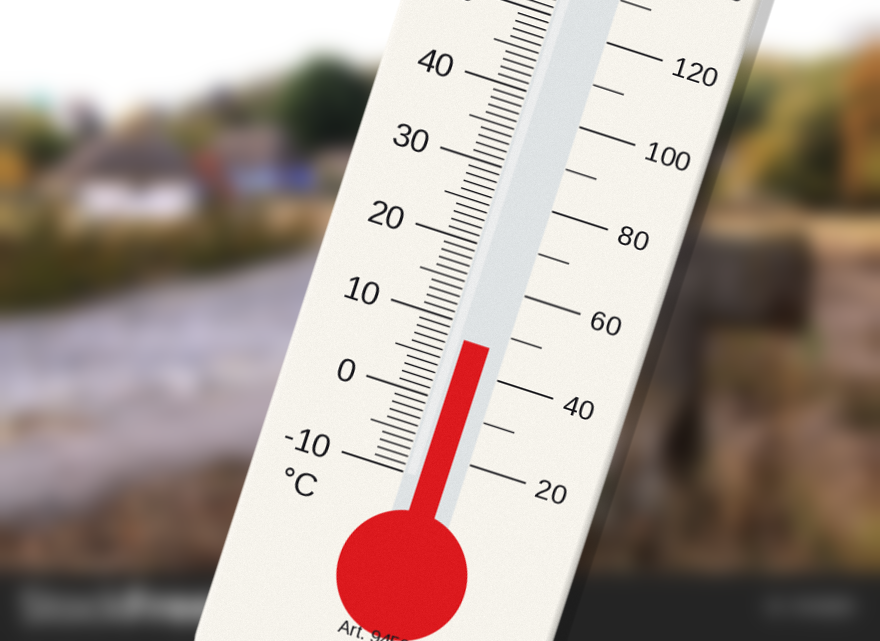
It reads 8,°C
